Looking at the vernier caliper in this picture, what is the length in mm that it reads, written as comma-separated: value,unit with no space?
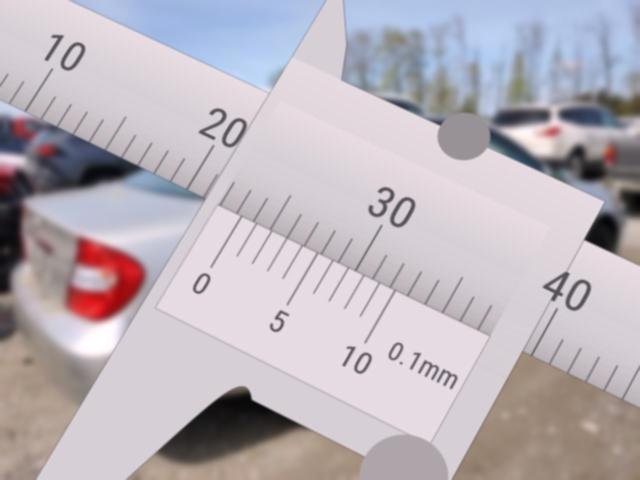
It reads 23.3,mm
